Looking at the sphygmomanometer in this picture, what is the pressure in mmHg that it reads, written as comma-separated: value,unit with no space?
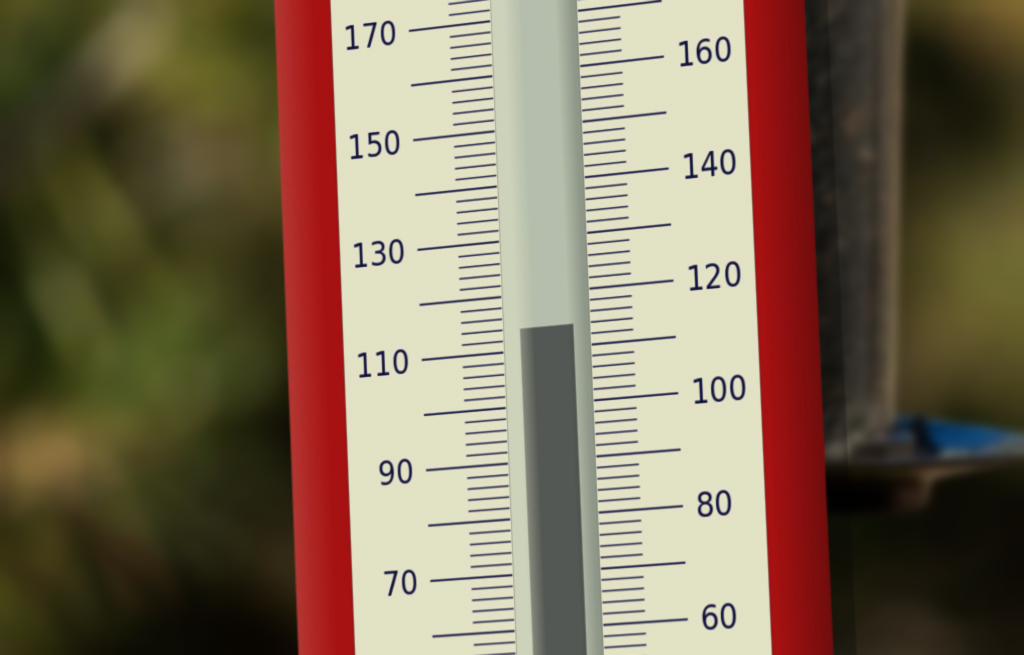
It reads 114,mmHg
